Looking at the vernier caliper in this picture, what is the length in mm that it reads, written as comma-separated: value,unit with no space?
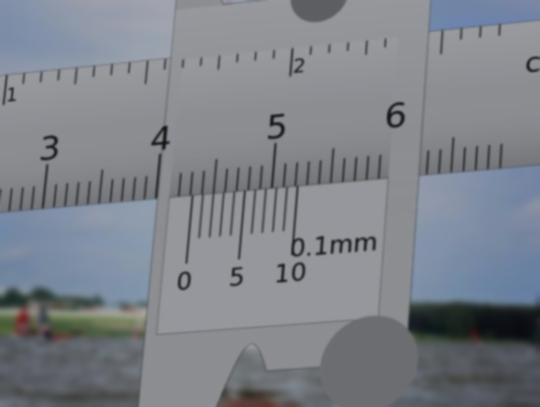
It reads 43.2,mm
